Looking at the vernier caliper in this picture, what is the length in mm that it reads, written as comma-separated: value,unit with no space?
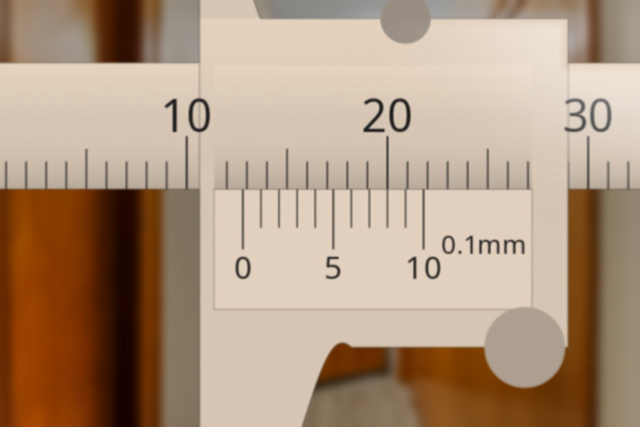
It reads 12.8,mm
